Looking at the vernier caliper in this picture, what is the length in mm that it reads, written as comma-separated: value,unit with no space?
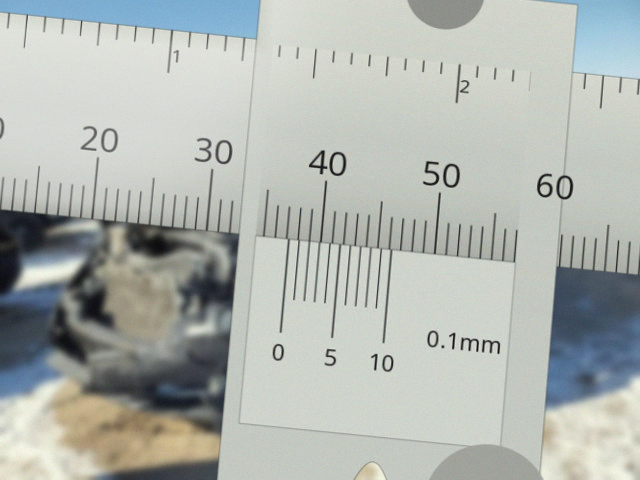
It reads 37.2,mm
